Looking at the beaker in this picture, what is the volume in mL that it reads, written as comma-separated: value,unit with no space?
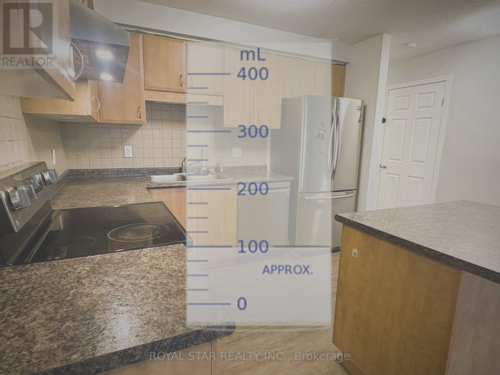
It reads 100,mL
